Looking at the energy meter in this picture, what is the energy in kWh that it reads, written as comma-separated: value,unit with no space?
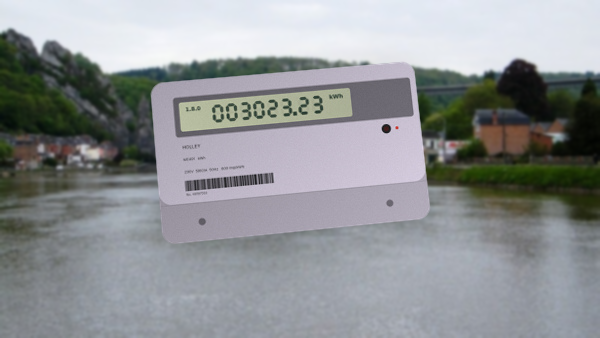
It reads 3023.23,kWh
